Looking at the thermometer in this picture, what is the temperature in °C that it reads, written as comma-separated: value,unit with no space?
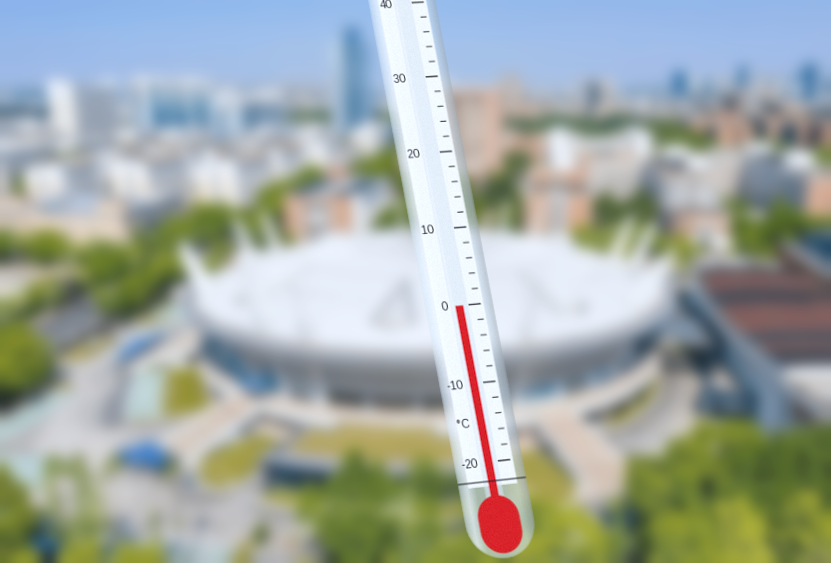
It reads 0,°C
